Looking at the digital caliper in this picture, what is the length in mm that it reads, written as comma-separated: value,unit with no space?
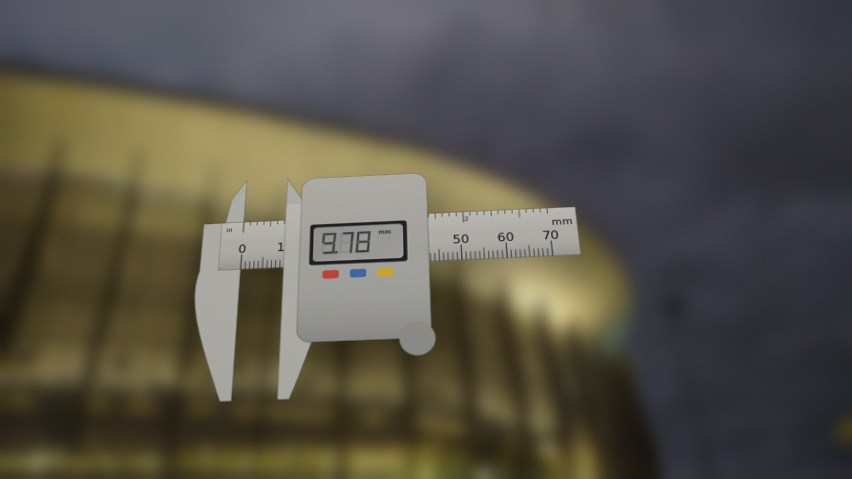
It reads 9.78,mm
